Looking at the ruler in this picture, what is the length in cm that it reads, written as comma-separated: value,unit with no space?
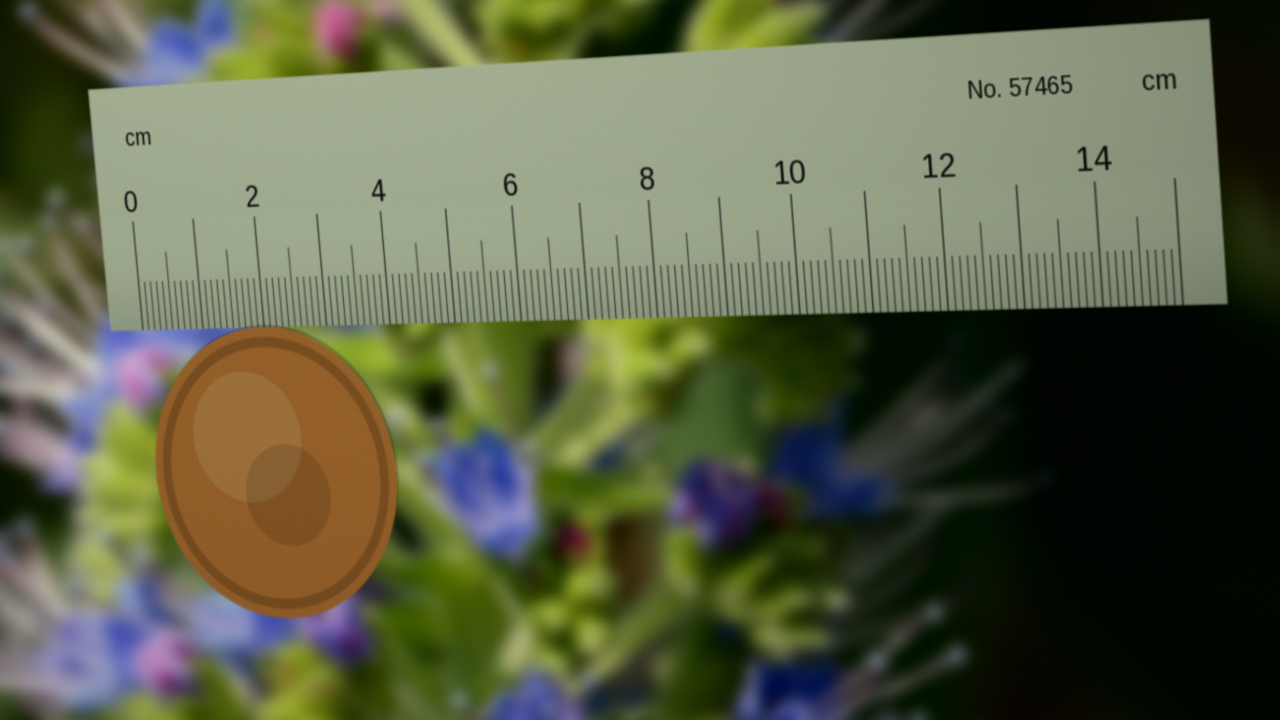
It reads 3.9,cm
